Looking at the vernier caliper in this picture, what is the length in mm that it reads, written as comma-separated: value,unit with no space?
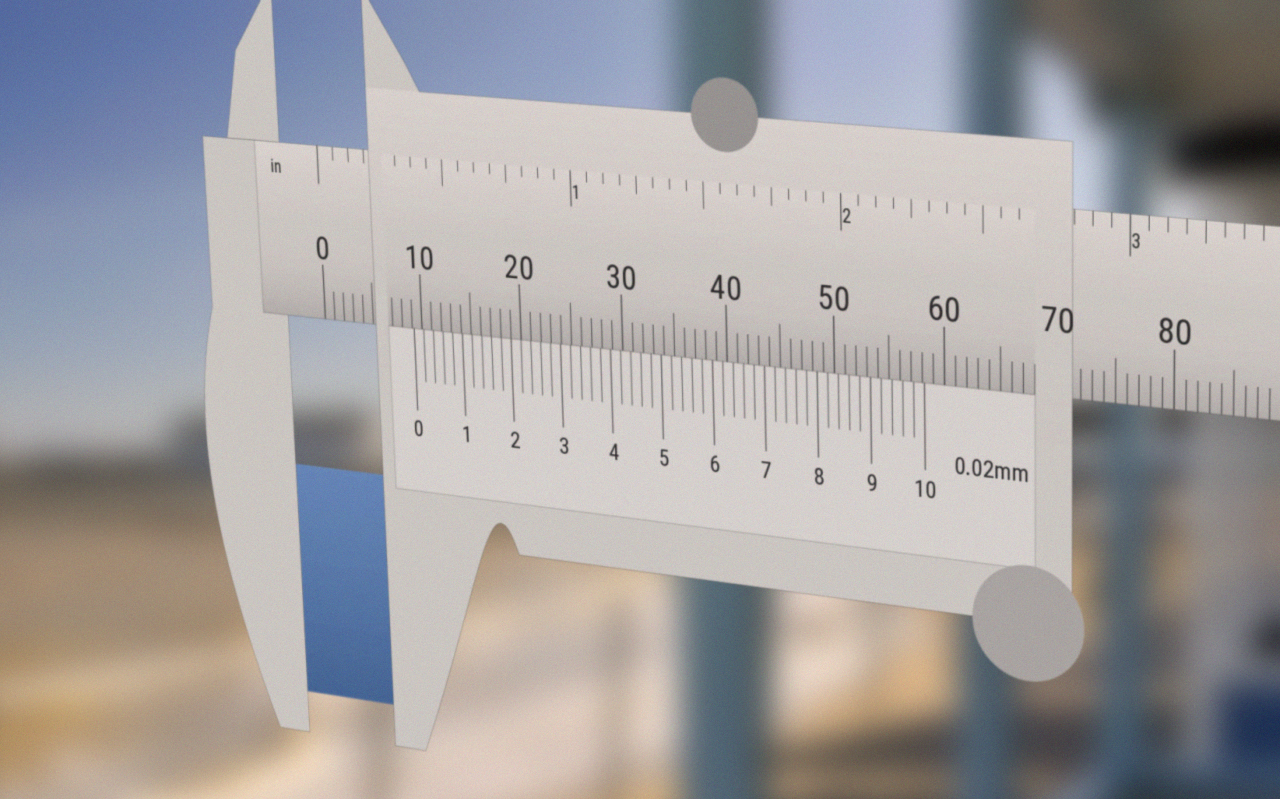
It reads 9.2,mm
